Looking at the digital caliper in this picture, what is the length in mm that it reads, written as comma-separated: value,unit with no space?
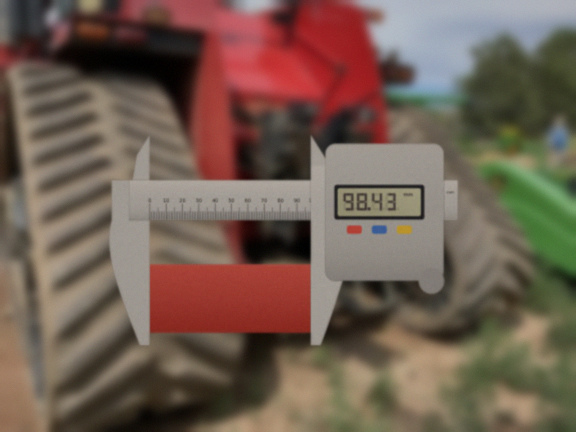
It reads 98.43,mm
